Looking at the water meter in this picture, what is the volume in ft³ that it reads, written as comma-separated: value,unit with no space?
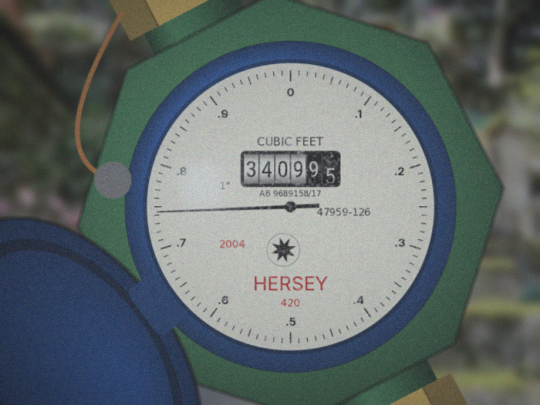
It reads 340994.74,ft³
